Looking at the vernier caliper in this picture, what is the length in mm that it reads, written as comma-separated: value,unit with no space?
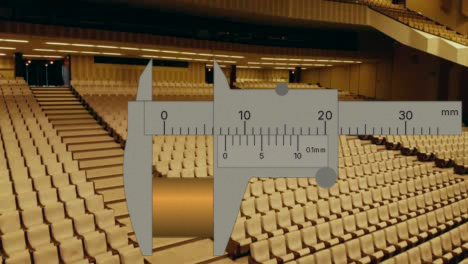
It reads 7.6,mm
